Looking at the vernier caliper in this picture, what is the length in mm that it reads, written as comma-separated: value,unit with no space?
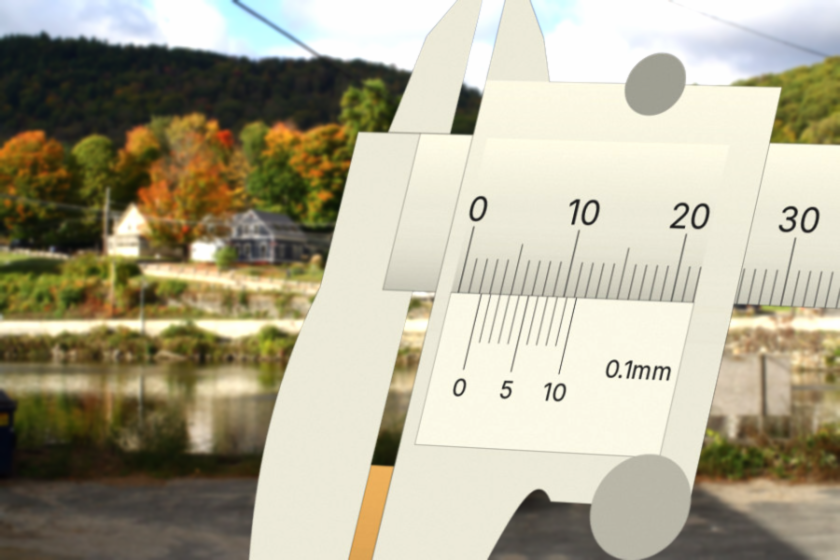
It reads 2.2,mm
